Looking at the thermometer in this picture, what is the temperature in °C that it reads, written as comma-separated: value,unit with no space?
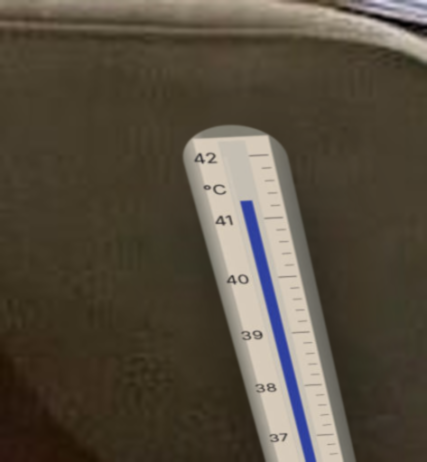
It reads 41.3,°C
